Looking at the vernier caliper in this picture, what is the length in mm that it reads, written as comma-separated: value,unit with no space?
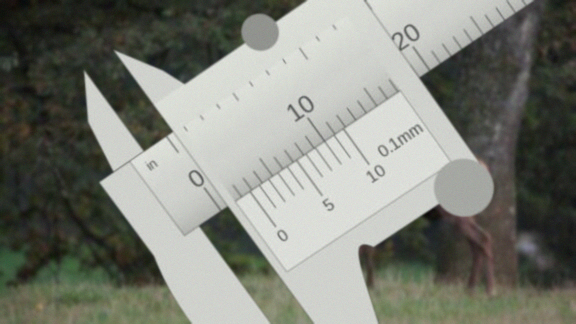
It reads 2.8,mm
